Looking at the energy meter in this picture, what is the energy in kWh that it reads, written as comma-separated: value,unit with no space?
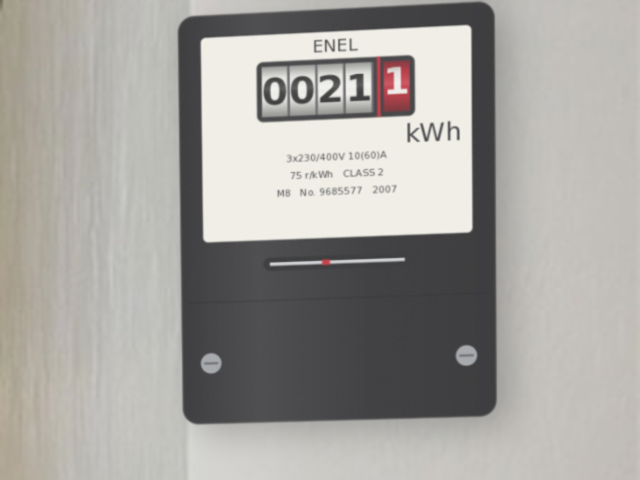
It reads 21.1,kWh
